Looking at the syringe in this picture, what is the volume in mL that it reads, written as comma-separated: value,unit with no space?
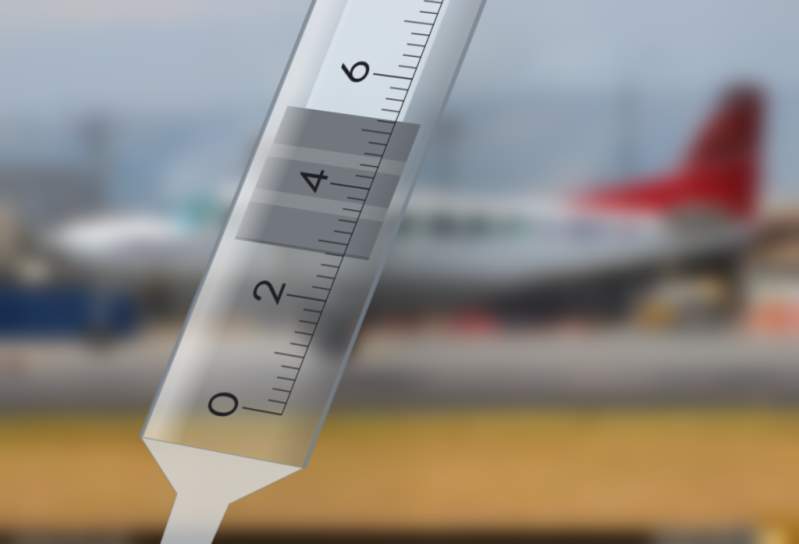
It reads 2.8,mL
